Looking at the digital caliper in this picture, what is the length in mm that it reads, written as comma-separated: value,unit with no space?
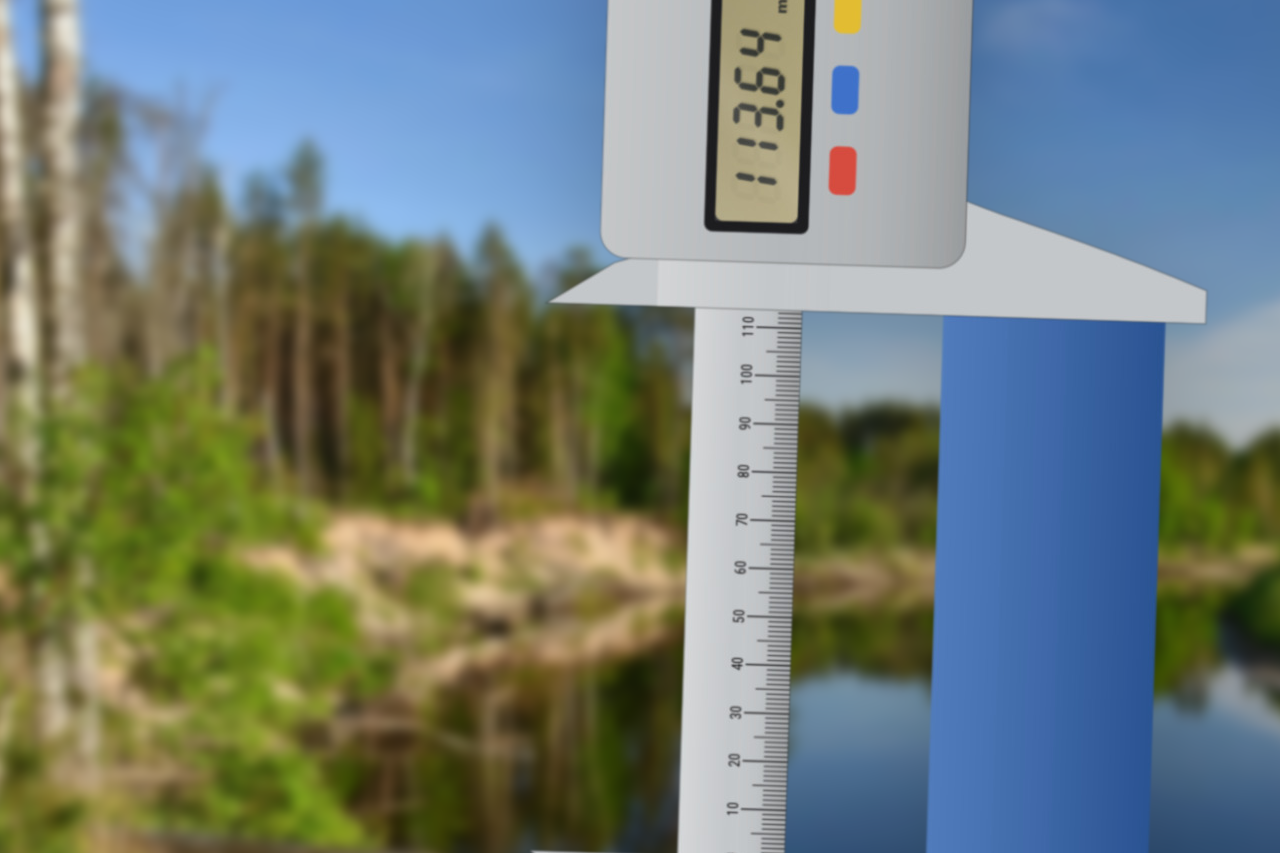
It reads 113.64,mm
